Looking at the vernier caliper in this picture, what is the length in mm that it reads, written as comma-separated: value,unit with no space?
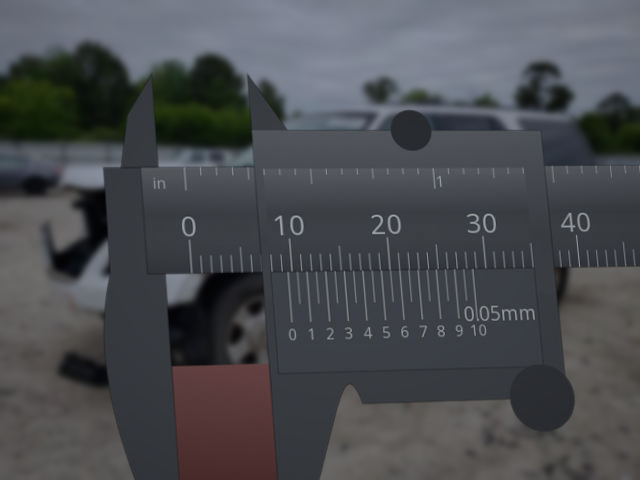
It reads 9.6,mm
